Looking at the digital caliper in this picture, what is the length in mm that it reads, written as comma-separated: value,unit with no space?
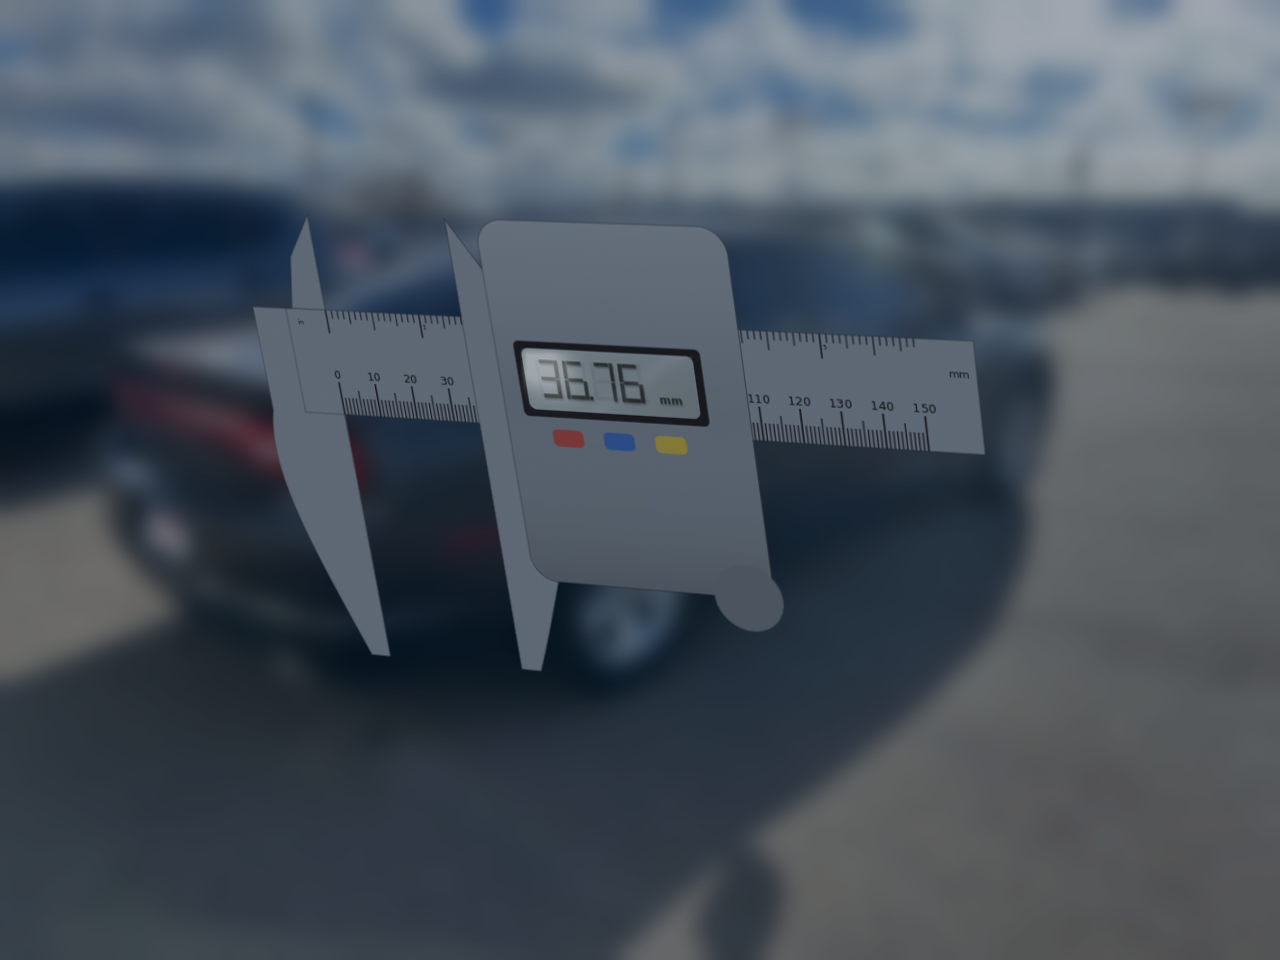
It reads 36.76,mm
